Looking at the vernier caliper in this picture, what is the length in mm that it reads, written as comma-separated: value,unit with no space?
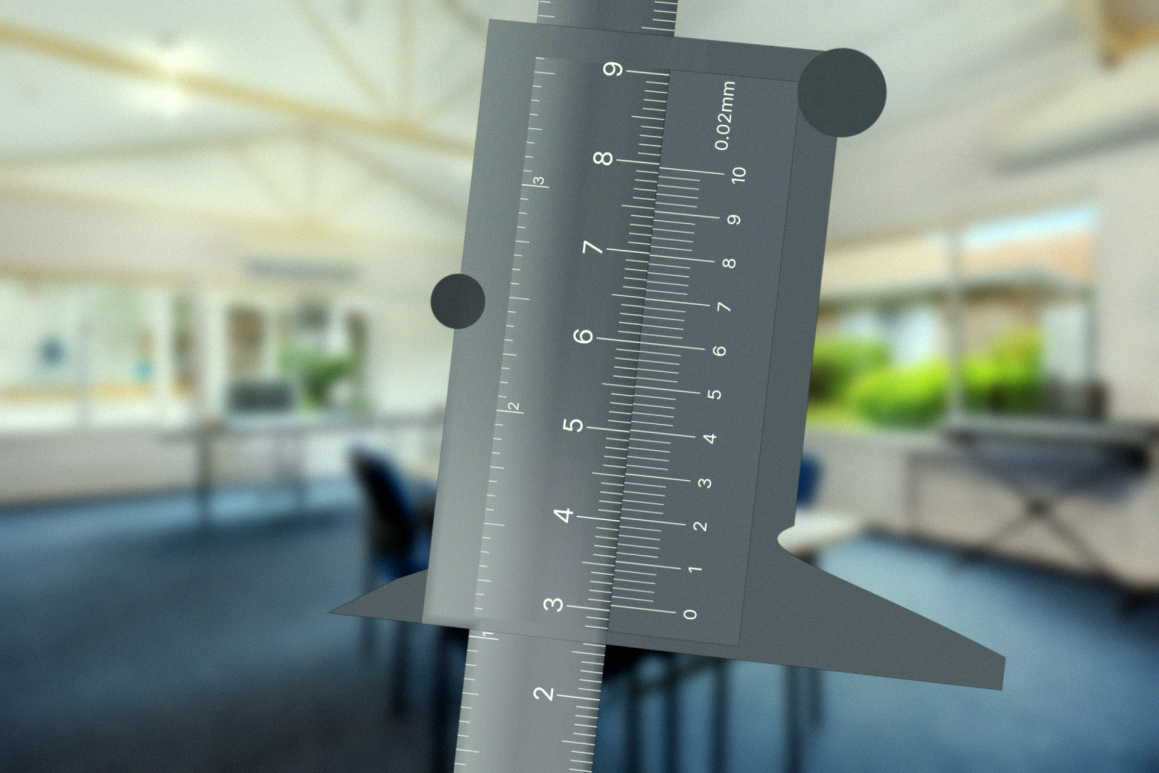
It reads 30.6,mm
